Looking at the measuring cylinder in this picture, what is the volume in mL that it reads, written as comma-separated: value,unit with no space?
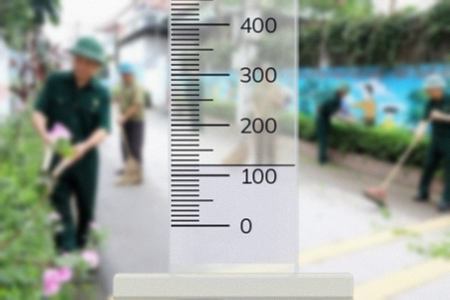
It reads 120,mL
